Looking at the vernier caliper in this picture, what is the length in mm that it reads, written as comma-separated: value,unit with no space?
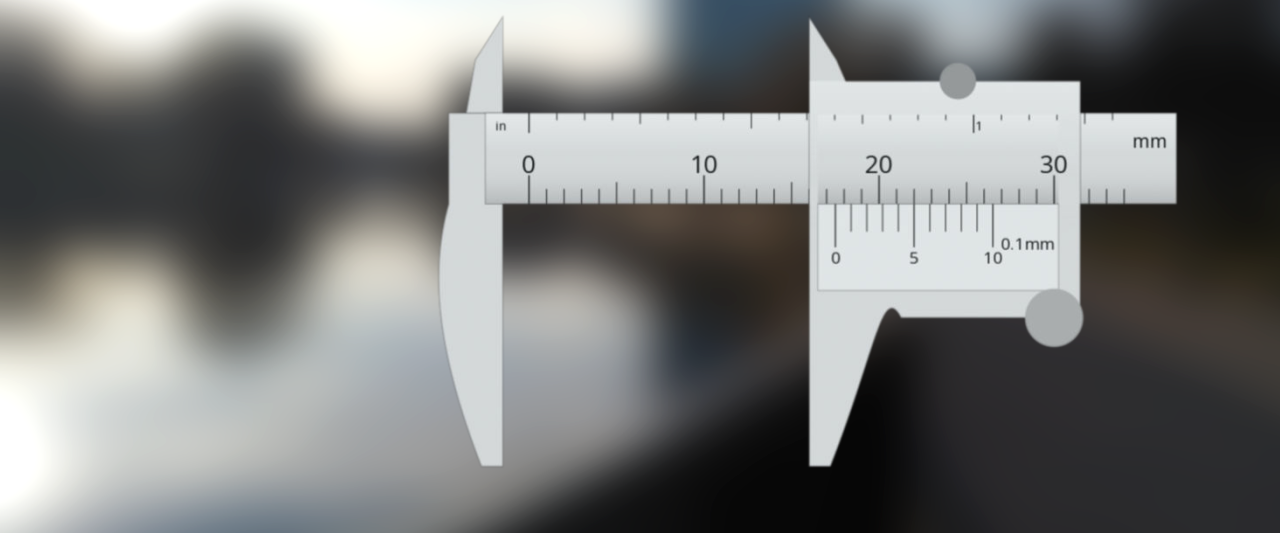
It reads 17.5,mm
